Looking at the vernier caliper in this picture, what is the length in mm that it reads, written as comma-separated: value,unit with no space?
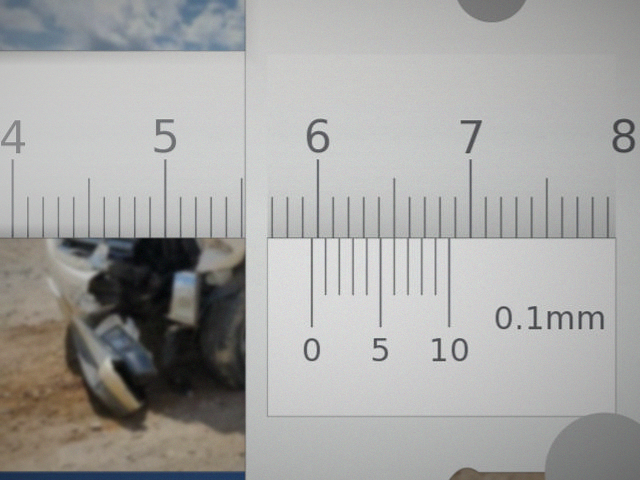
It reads 59.6,mm
